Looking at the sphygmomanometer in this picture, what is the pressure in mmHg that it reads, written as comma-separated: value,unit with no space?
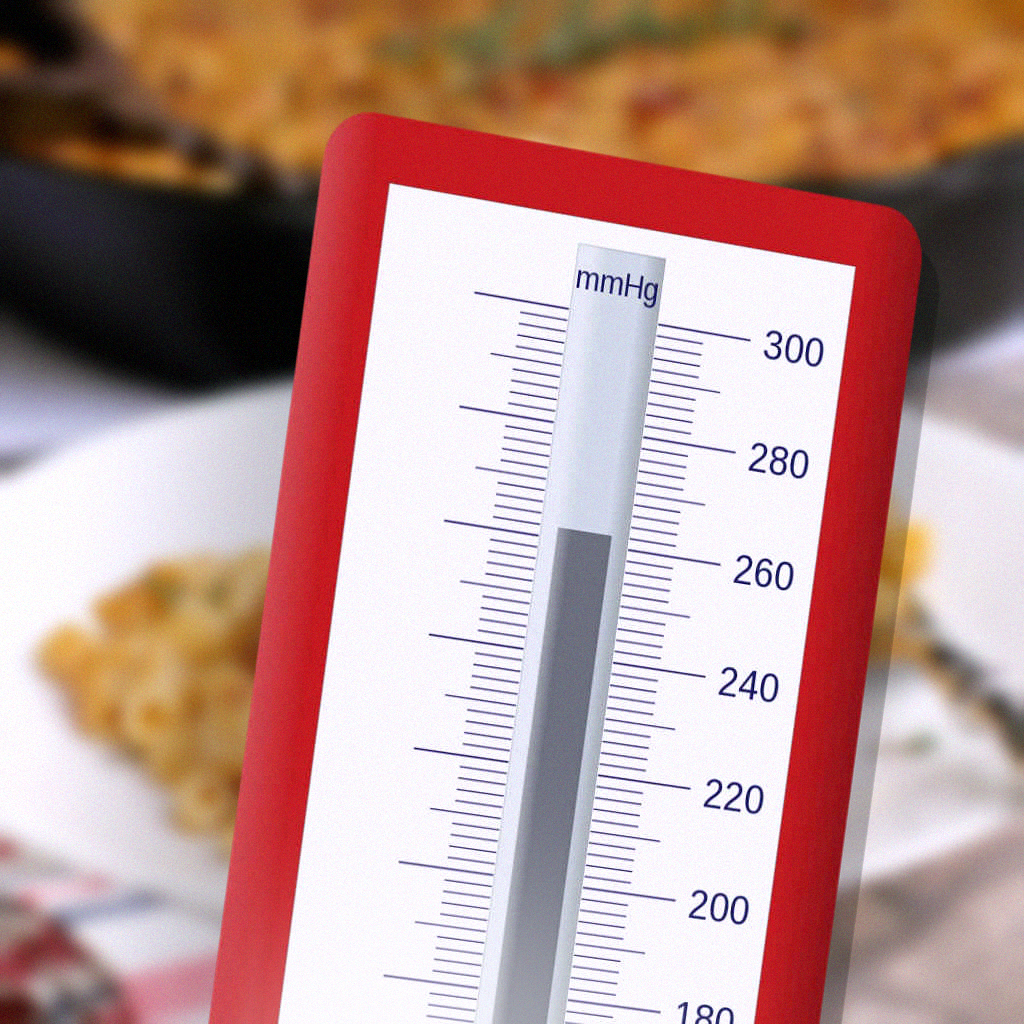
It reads 262,mmHg
